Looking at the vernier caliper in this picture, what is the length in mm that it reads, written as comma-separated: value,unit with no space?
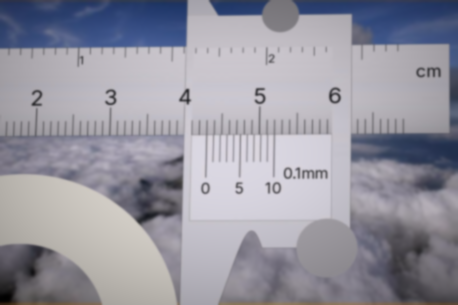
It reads 43.0,mm
